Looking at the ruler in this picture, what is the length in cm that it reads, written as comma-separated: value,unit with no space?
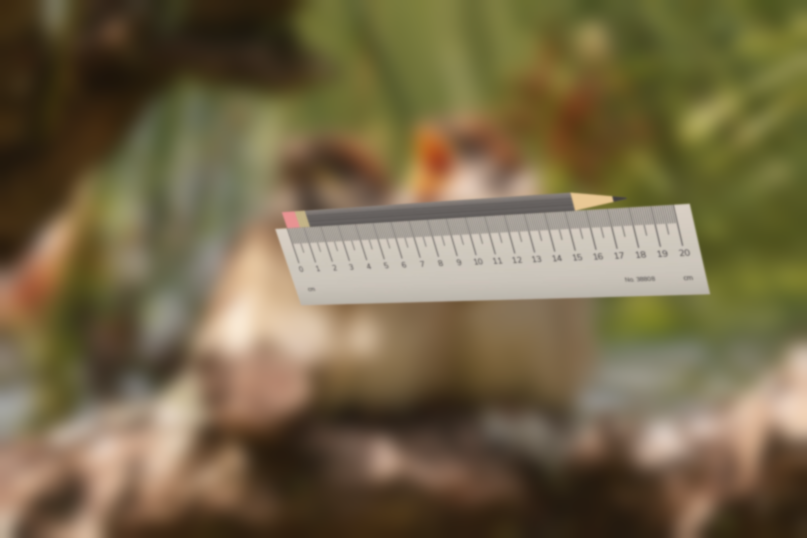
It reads 18,cm
